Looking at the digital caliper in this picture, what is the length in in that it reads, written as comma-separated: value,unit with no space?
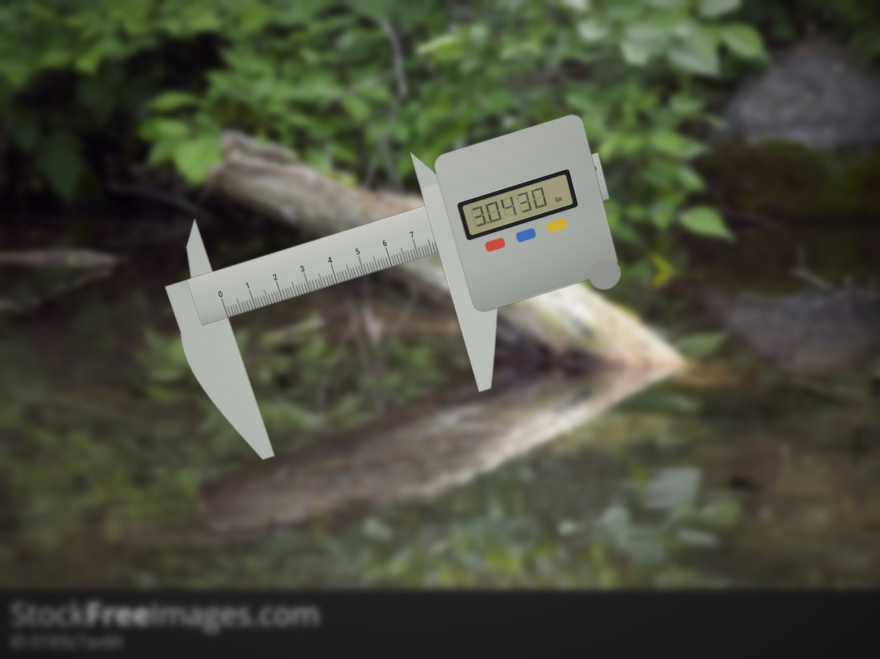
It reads 3.0430,in
